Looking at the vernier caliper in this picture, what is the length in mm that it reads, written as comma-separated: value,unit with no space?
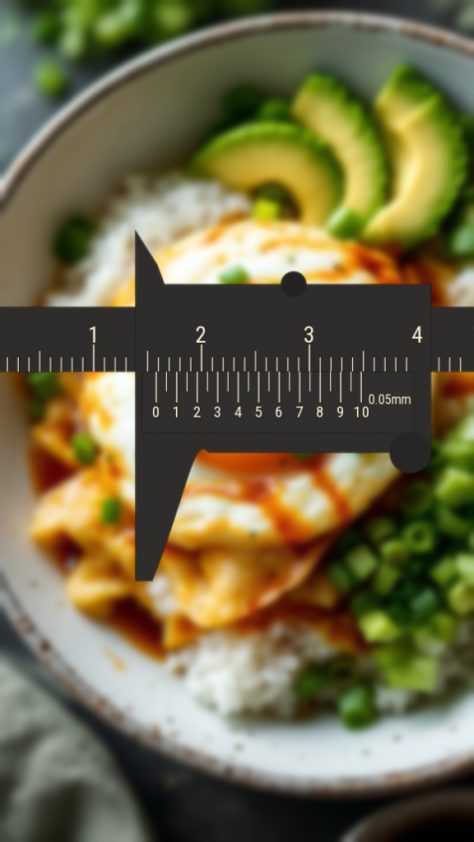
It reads 15.8,mm
